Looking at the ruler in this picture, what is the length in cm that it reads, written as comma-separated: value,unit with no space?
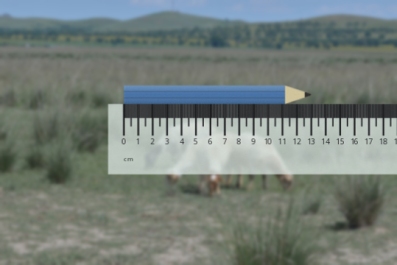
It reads 13,cm
